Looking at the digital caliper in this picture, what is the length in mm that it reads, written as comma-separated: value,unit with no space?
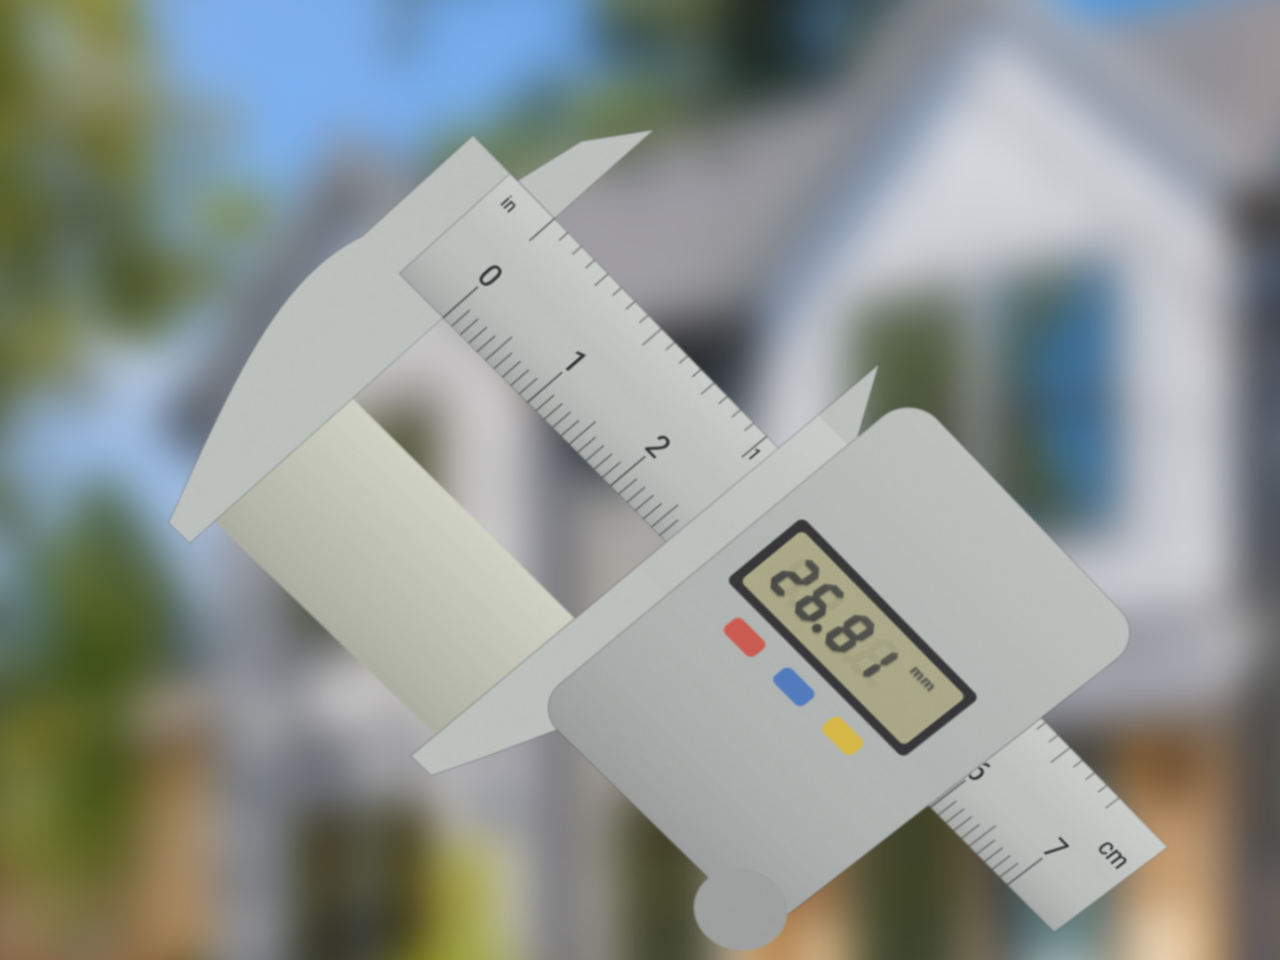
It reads 26.81,mm
